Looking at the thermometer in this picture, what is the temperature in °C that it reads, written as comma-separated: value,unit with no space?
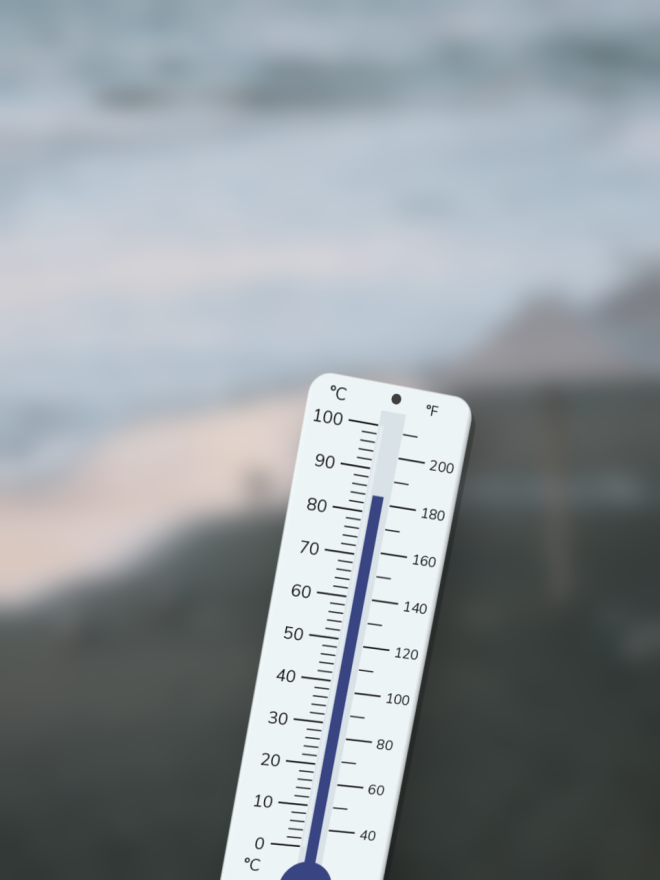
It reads 84,°C
